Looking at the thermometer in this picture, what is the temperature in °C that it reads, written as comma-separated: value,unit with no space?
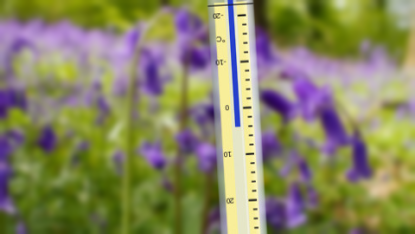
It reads 4,°C
